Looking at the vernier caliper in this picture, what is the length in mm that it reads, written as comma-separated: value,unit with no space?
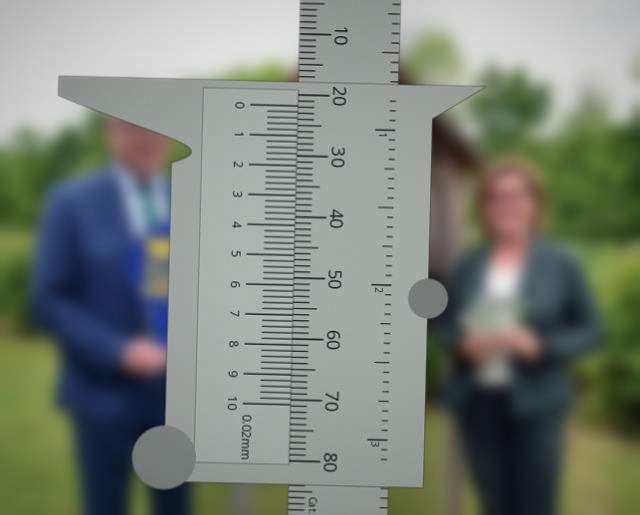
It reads 21.8,mm
